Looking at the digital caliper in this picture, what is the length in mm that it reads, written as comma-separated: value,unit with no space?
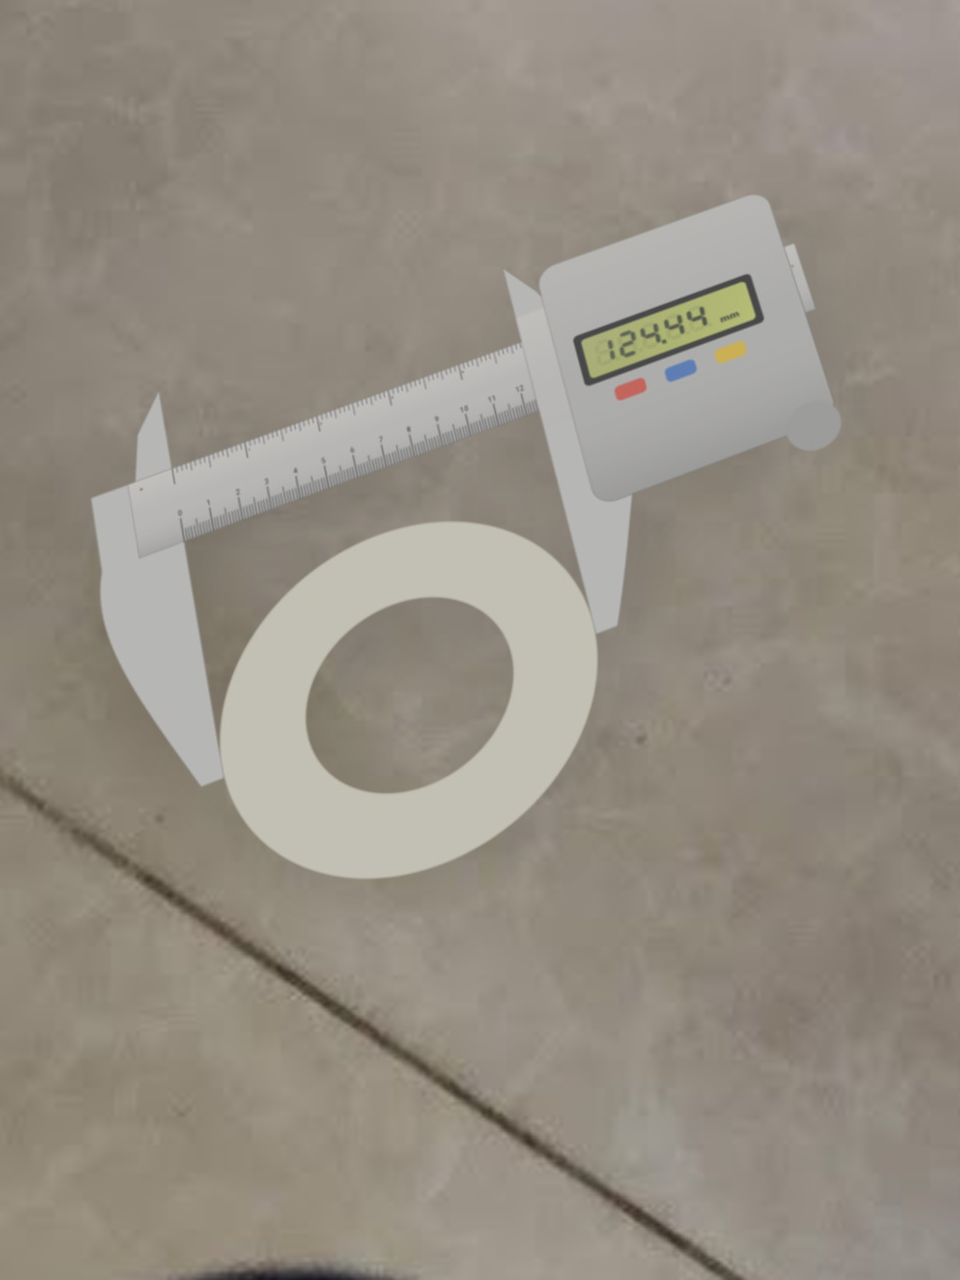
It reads 124.44,mm
